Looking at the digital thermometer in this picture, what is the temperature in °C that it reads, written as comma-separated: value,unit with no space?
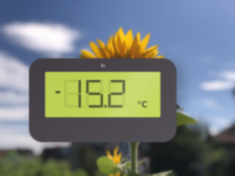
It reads -15.2,°C
